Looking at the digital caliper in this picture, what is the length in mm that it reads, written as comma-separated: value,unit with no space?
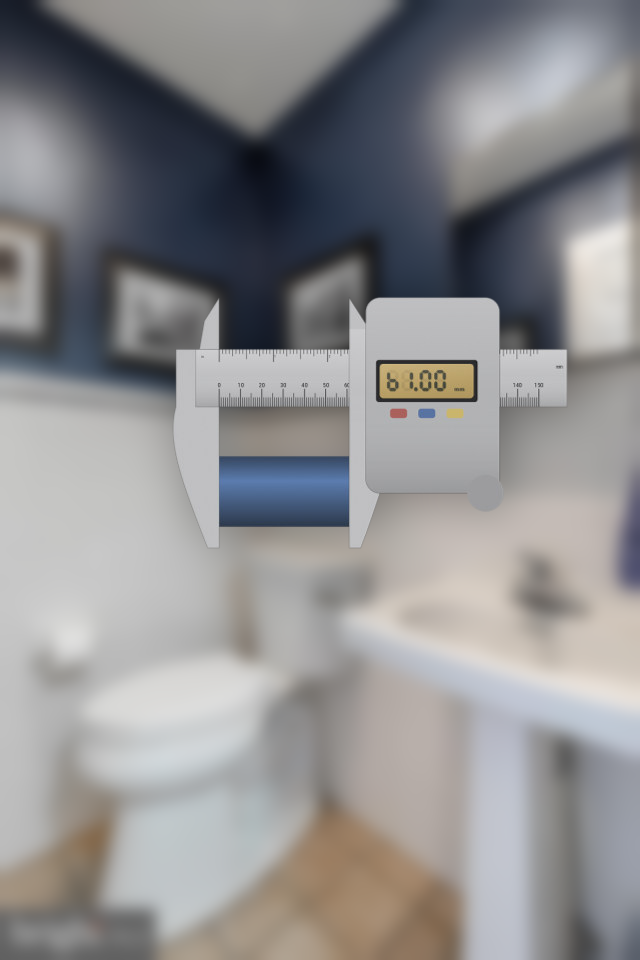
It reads 61.00,mm
